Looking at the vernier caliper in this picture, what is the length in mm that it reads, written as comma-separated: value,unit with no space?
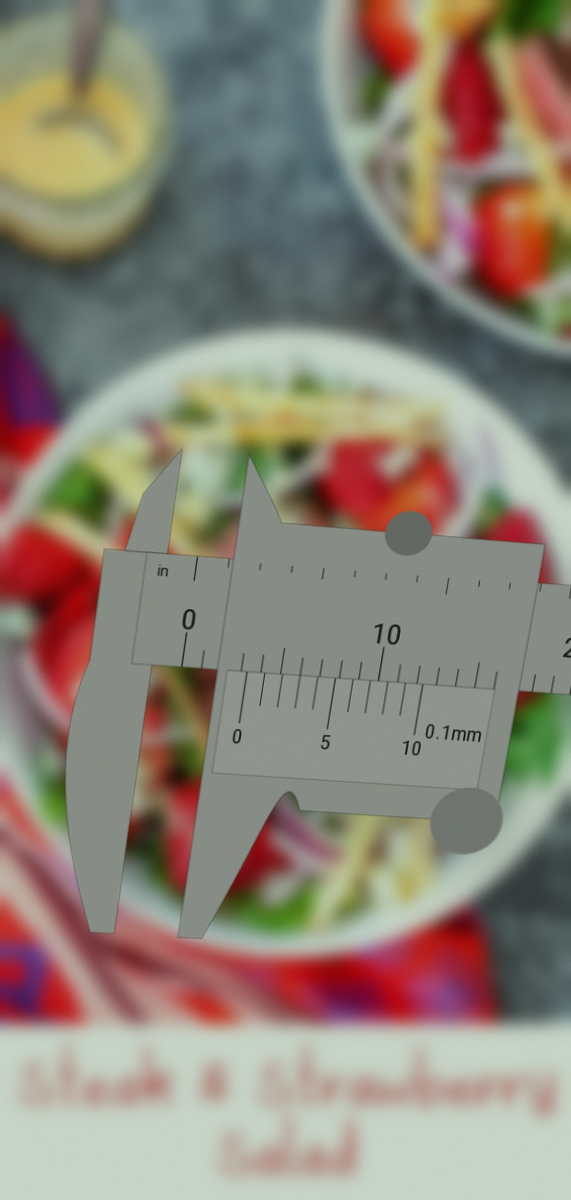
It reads 3.3,mm
